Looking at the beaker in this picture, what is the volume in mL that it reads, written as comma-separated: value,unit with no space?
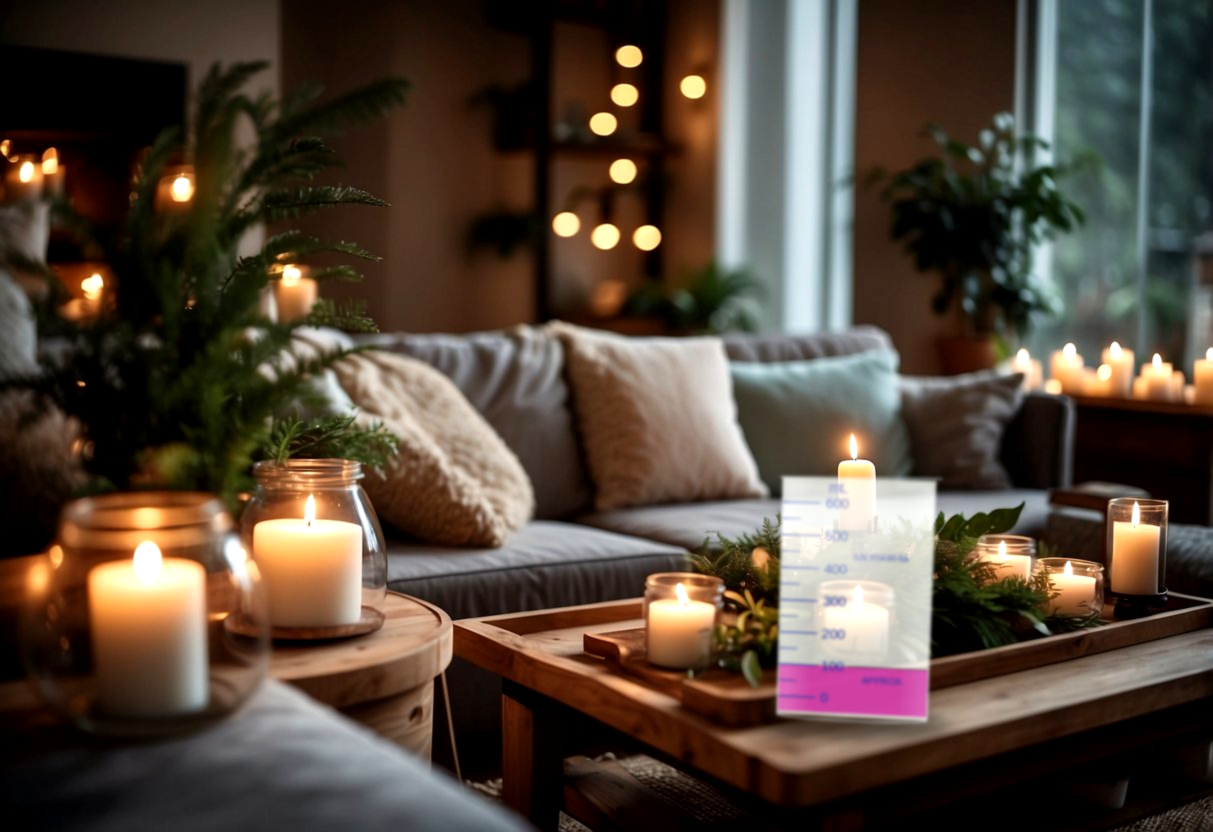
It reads 100,mL
